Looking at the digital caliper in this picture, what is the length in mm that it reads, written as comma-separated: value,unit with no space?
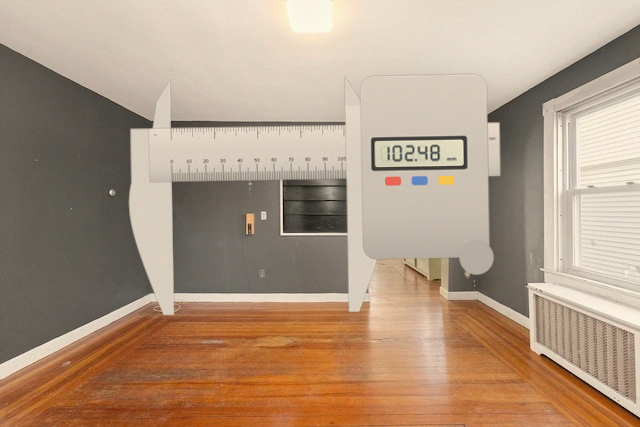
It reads 102.48,mm
